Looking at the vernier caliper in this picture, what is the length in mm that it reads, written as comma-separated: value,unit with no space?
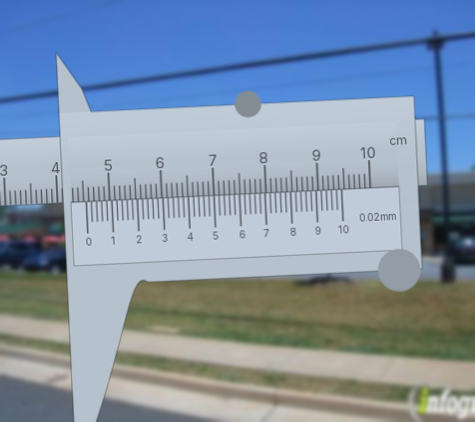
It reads 45.5,mm
